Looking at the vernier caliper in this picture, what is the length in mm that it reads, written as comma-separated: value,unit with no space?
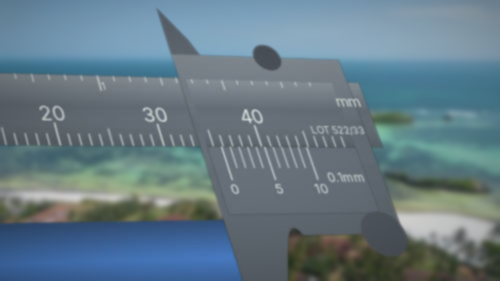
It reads 35.8,mm
